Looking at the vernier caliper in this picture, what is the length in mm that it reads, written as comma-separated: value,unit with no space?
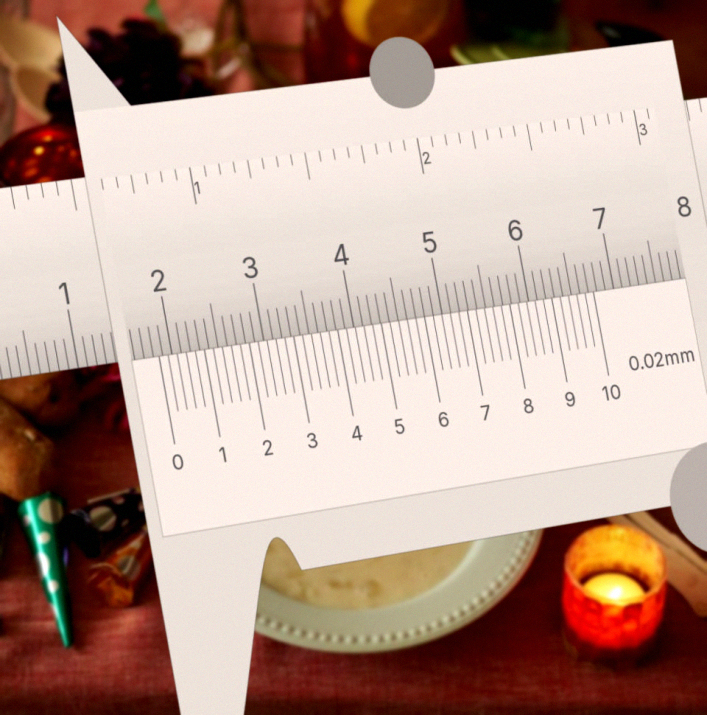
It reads 18.6,mm
